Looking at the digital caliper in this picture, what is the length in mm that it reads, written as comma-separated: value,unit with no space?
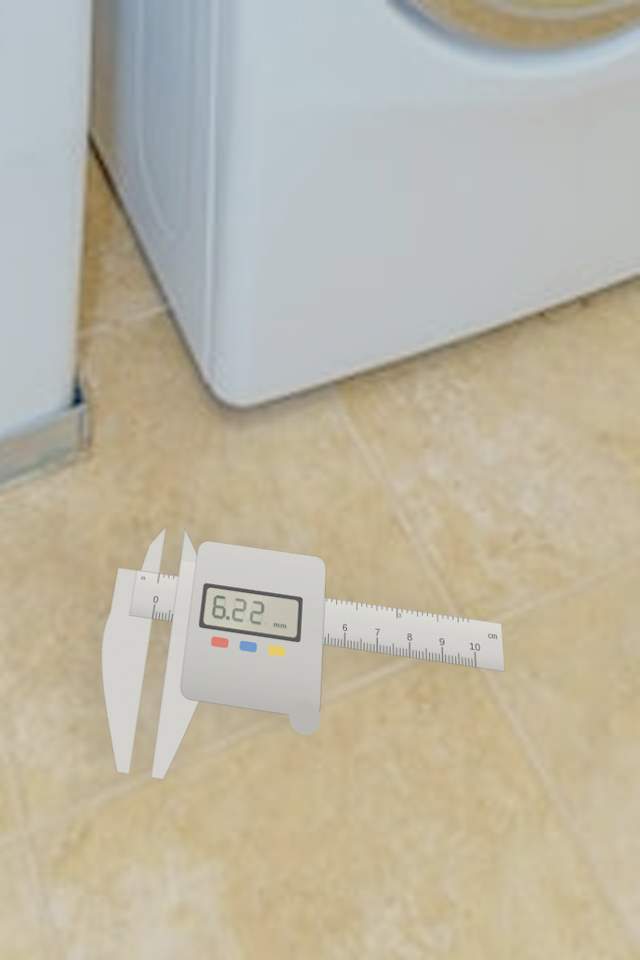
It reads 6.22,mm
